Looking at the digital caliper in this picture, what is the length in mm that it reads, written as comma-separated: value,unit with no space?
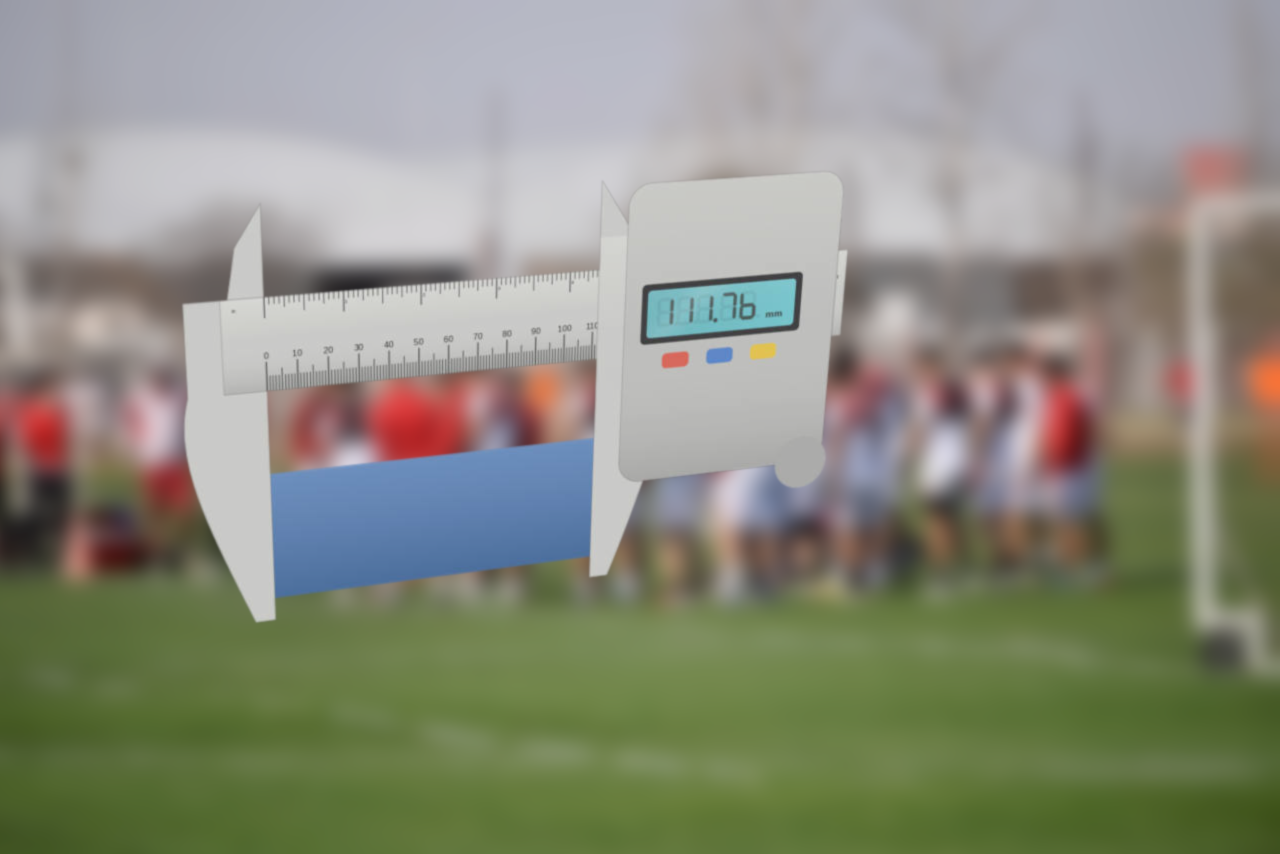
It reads 111.76,mm
